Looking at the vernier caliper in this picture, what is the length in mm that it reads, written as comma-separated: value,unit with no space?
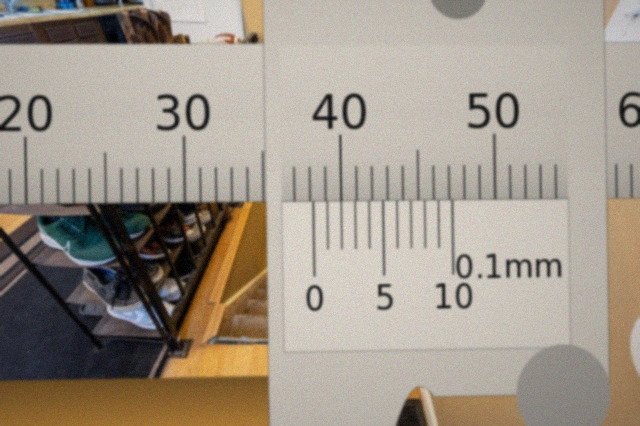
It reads 38.2,mm
